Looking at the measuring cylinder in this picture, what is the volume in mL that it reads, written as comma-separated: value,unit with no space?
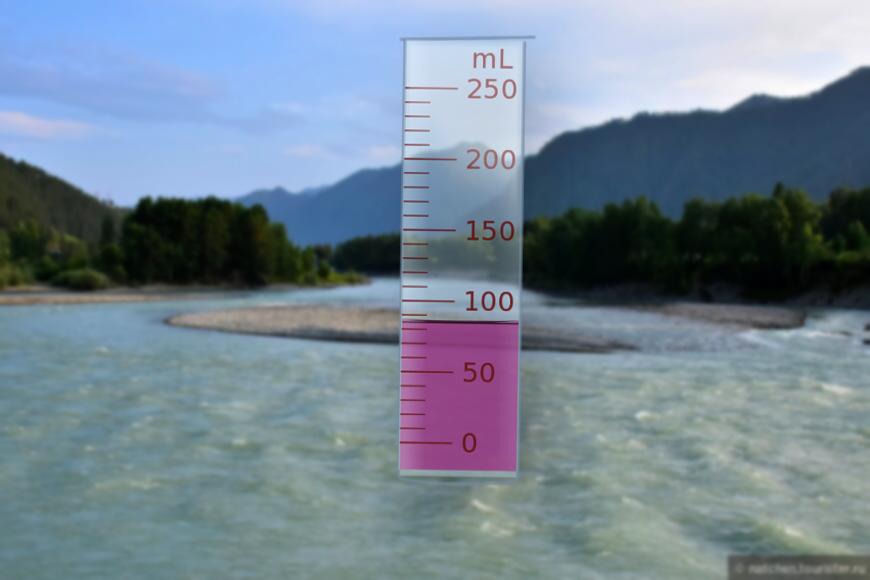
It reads 85,mL
